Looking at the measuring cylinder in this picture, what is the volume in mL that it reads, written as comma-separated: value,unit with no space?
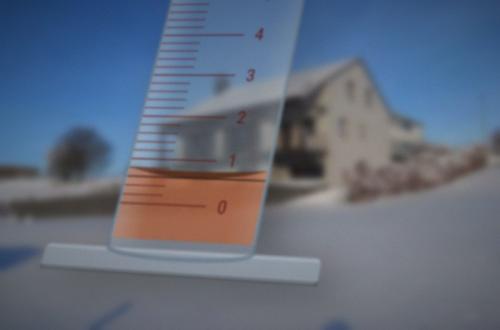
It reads 0.6,mL
